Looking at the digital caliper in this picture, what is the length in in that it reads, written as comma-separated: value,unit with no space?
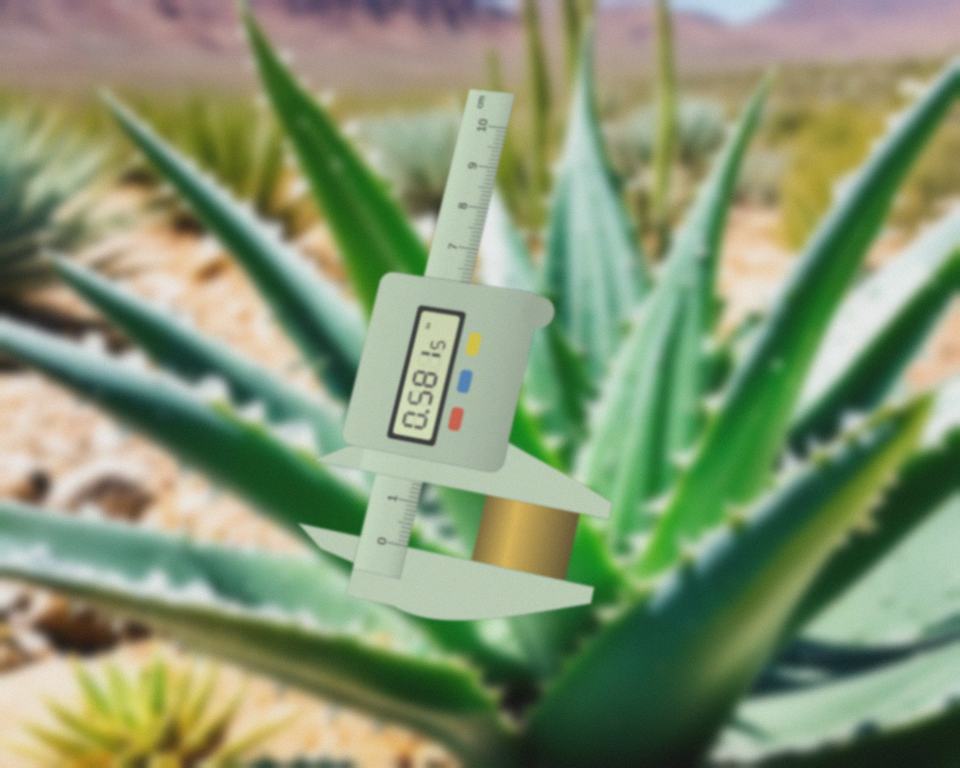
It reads 0.5815,in
